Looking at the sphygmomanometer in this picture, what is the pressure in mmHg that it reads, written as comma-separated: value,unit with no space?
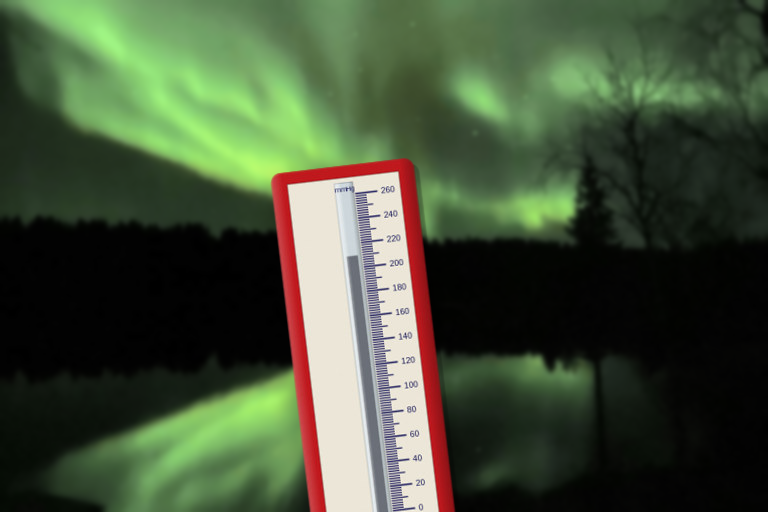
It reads 210,mmHg
